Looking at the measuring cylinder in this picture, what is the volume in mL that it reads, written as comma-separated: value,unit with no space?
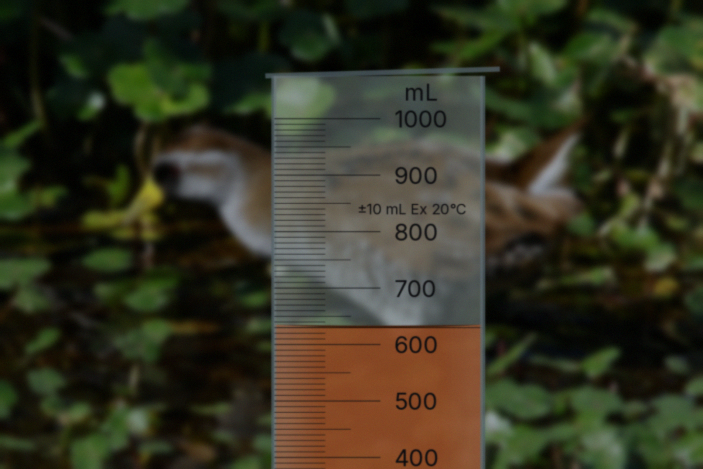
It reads 630,mL
